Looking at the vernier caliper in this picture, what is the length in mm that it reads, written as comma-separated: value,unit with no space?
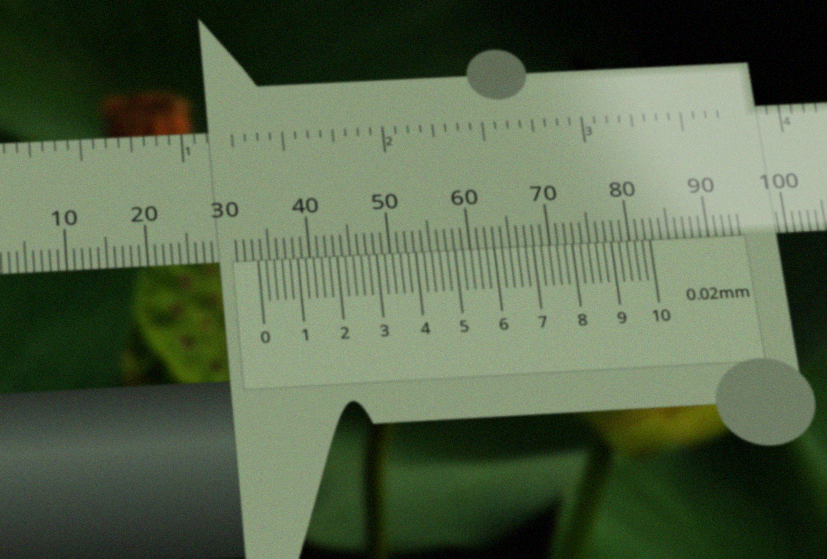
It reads 33.6,mm
